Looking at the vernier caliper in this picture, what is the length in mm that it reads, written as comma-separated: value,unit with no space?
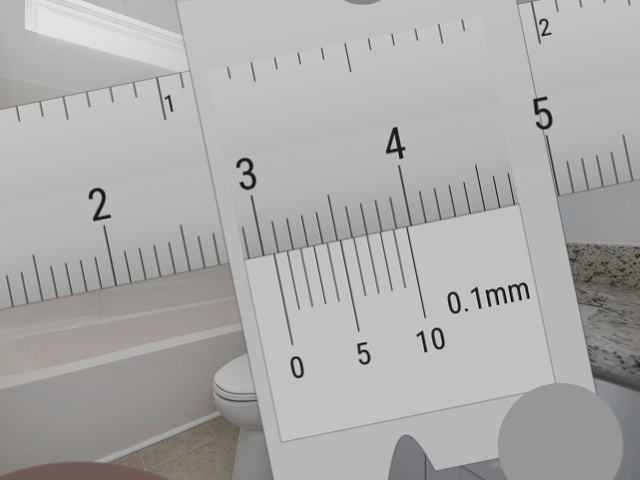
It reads 30.7,mm
